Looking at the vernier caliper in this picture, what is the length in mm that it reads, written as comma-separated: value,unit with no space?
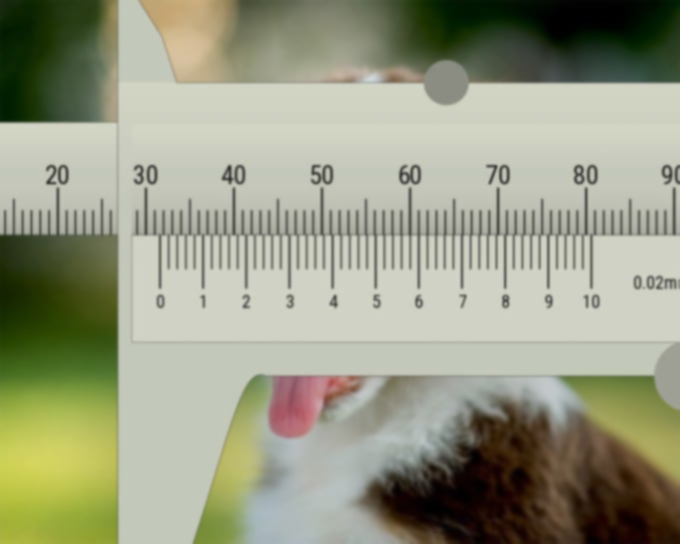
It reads 31.6,mm
